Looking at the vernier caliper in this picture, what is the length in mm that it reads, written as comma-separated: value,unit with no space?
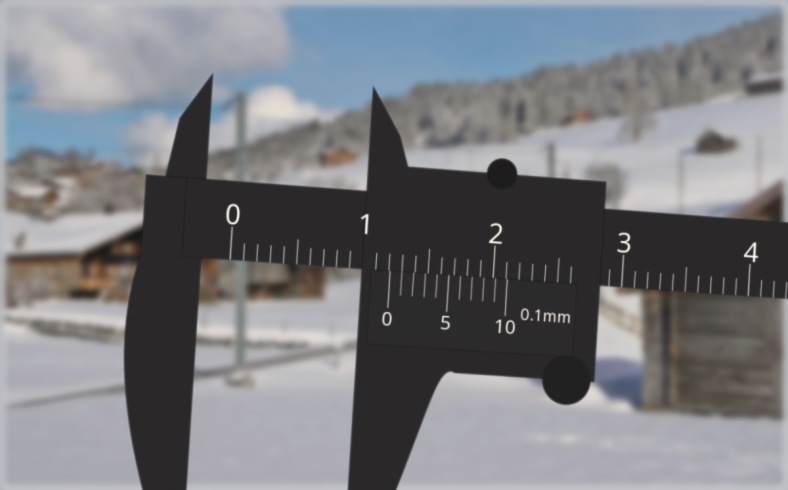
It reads 12.1,mm
